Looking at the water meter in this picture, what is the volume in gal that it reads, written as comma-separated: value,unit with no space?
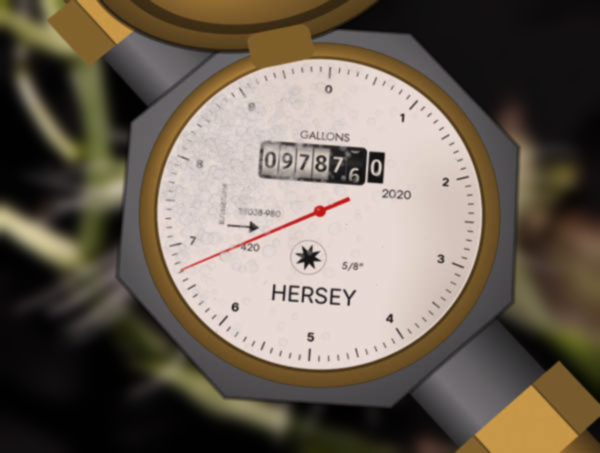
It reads 978756.7,gal
